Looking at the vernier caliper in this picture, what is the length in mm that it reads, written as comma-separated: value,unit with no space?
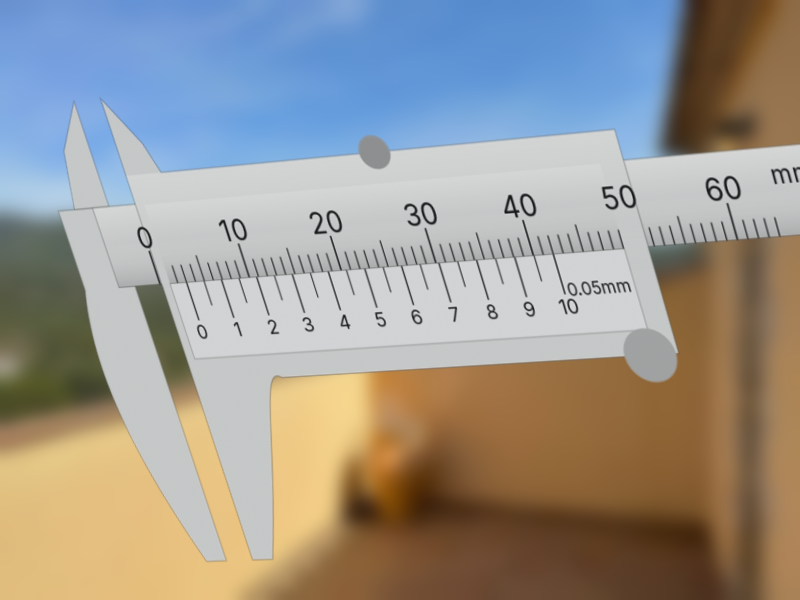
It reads 3.0,mm
